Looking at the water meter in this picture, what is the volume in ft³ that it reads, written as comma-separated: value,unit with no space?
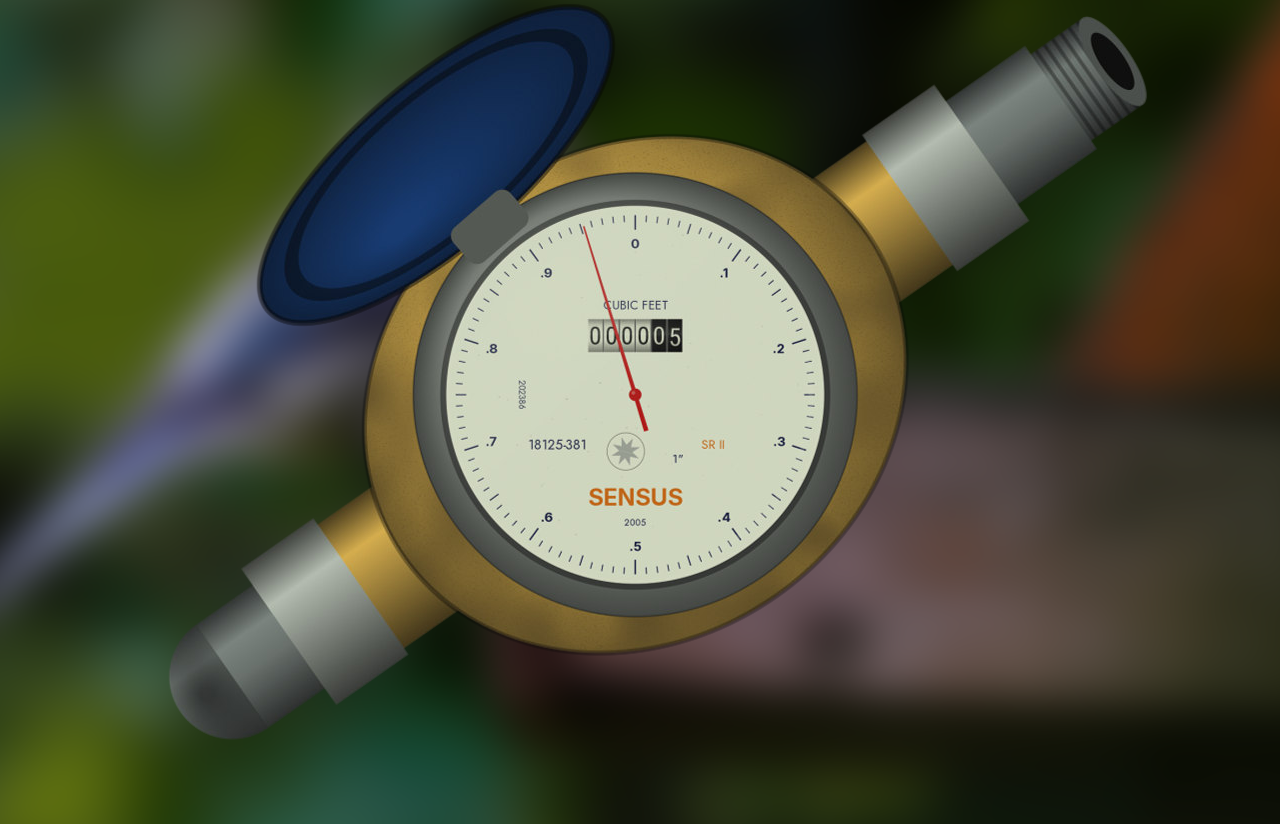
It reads 4.95,ft³
